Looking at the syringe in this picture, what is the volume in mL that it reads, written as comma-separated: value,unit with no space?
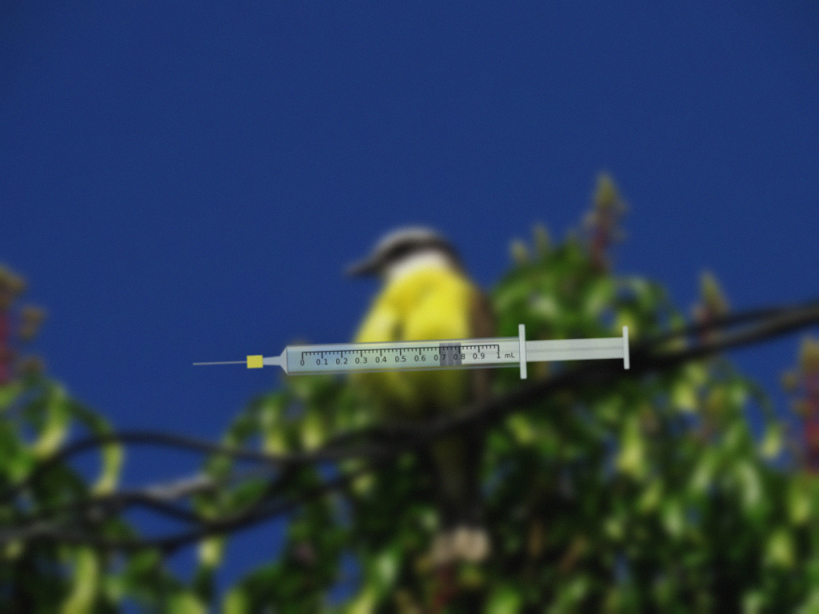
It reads 0.7,mL
